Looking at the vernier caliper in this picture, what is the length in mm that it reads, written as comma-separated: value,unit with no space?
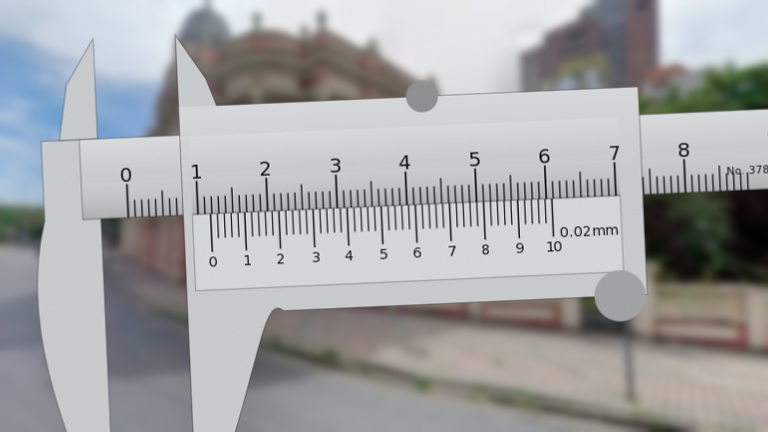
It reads 11.8,mm
